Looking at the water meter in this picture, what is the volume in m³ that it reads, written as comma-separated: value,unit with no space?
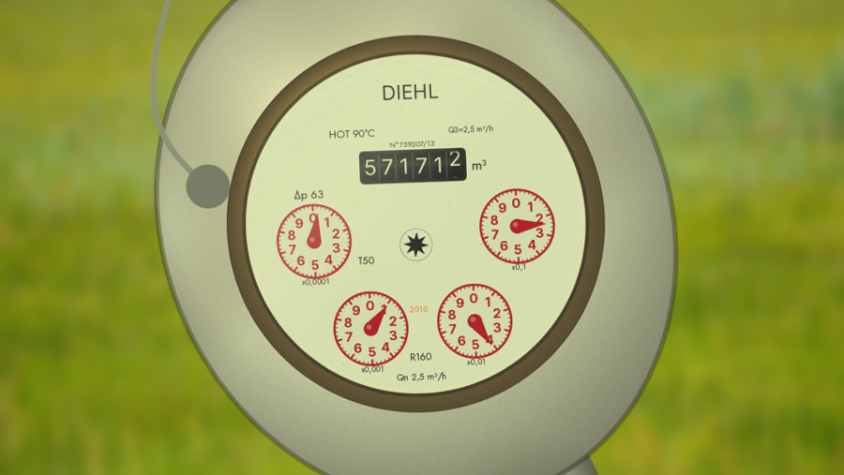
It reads 571712.2410,m³
